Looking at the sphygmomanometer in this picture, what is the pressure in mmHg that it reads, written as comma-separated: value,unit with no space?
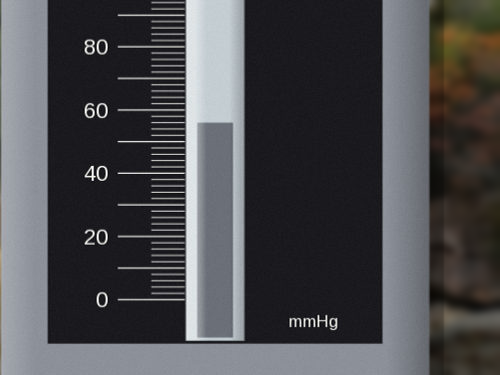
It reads 56,mmHg
